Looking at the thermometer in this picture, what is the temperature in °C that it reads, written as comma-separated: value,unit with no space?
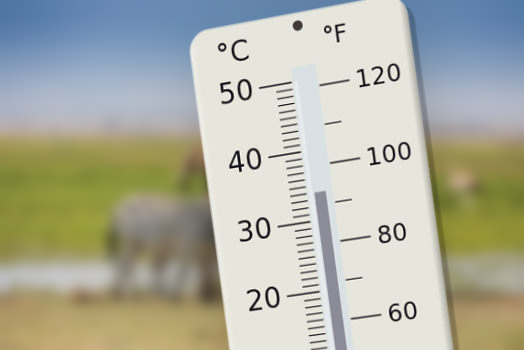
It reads 34,°C
